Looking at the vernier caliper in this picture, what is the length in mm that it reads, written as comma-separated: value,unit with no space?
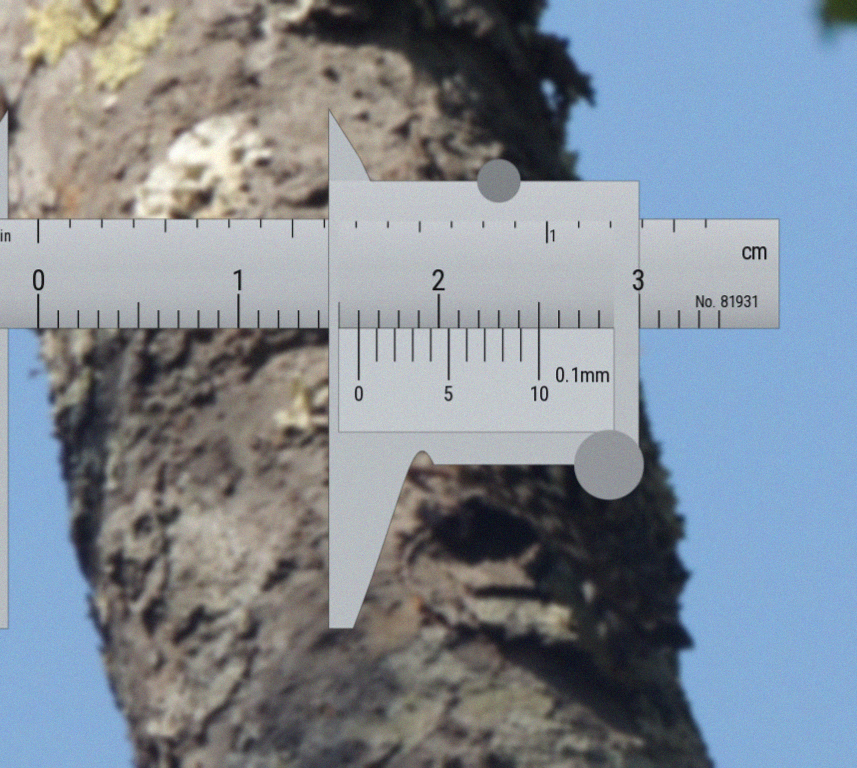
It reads 16.0,mm
